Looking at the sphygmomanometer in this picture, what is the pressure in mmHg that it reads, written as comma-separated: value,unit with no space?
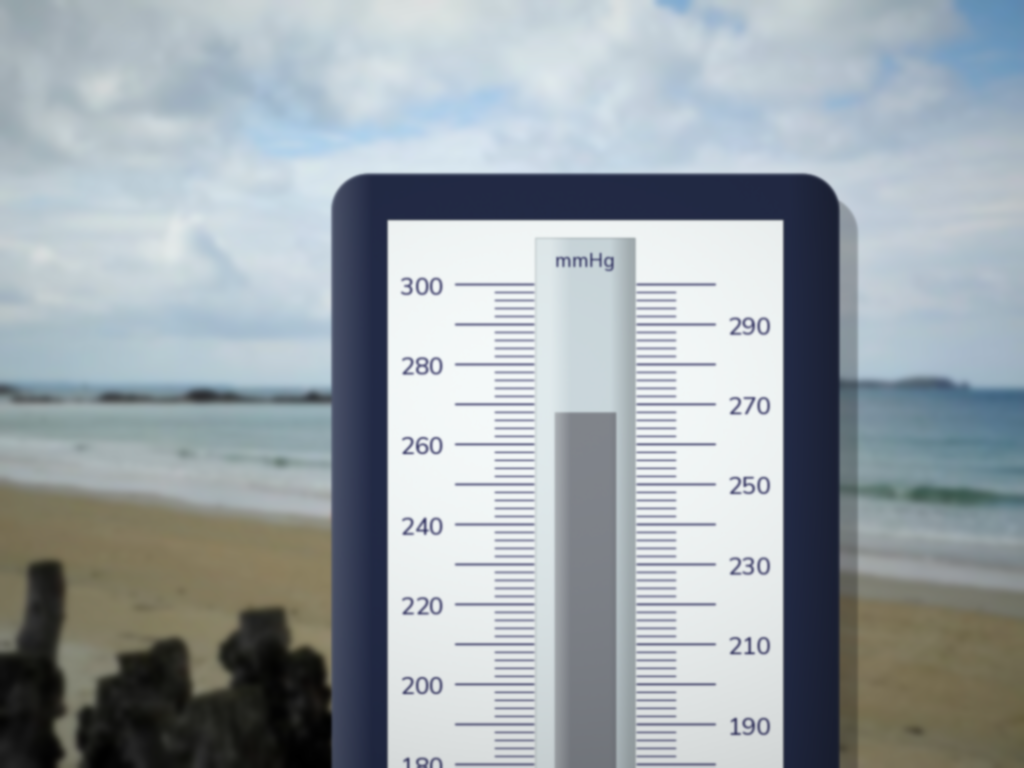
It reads 268,mmHg
